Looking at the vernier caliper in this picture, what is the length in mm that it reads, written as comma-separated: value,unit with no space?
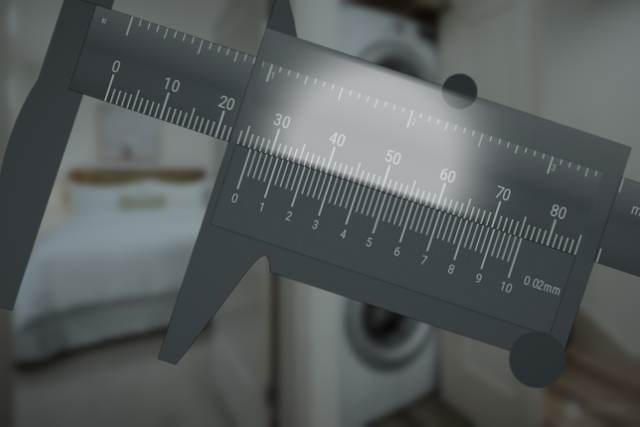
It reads 26.4,mm
